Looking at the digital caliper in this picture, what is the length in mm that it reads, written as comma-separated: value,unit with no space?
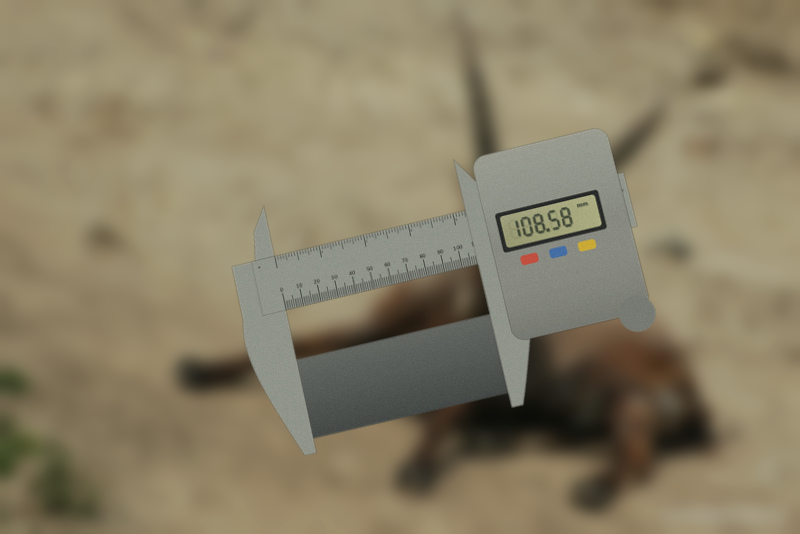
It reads 108.58,mm
